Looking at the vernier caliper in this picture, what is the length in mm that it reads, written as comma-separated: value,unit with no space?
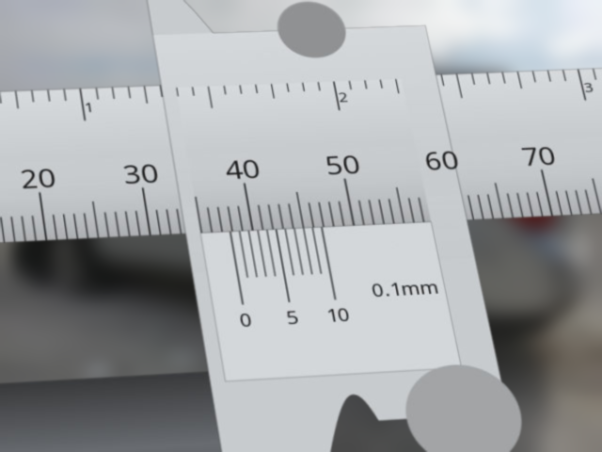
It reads 37.8,mm
